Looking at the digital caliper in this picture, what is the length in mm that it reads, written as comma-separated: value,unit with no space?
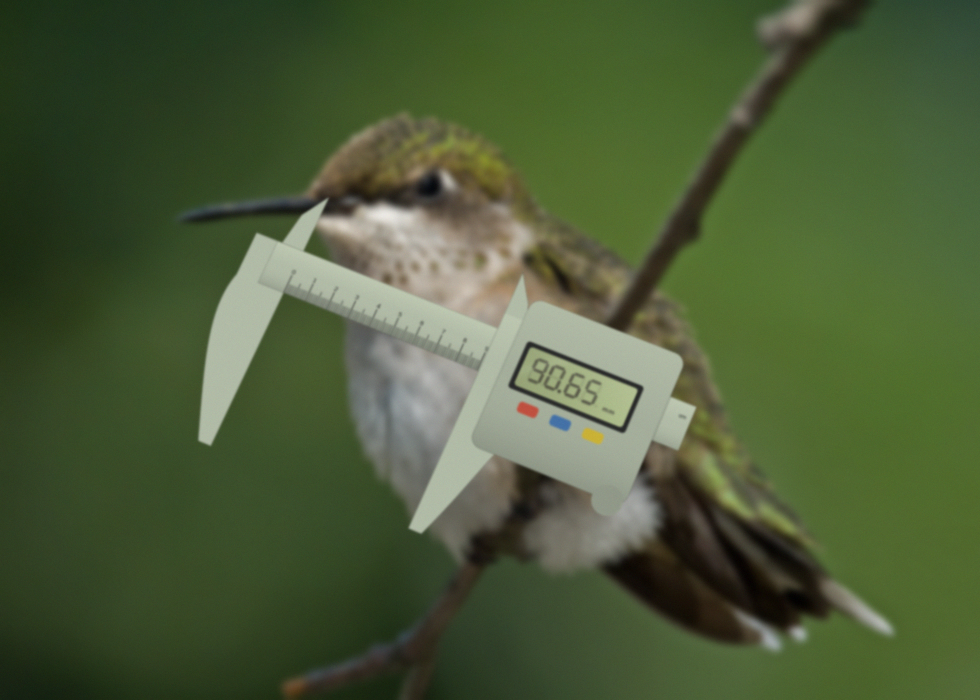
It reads 90.65,mm
